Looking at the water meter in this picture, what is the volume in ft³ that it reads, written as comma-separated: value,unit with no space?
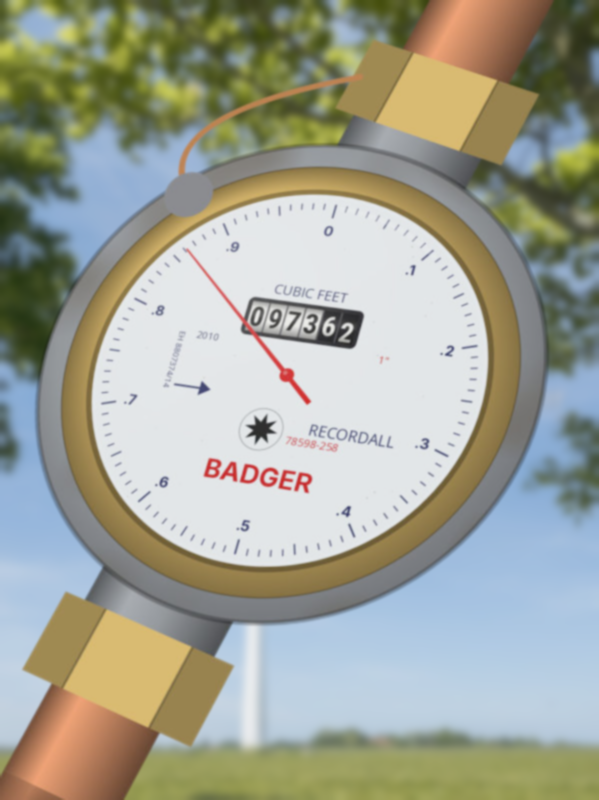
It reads 97361.86,ft³
